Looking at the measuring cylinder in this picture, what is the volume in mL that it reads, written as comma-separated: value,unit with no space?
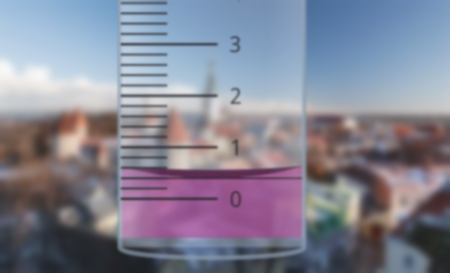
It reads 0.4,mL
